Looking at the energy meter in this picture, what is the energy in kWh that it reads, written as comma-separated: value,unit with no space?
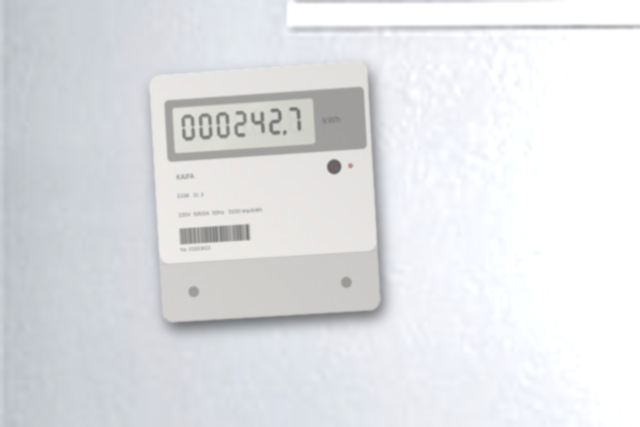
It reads 242.7,kWh
